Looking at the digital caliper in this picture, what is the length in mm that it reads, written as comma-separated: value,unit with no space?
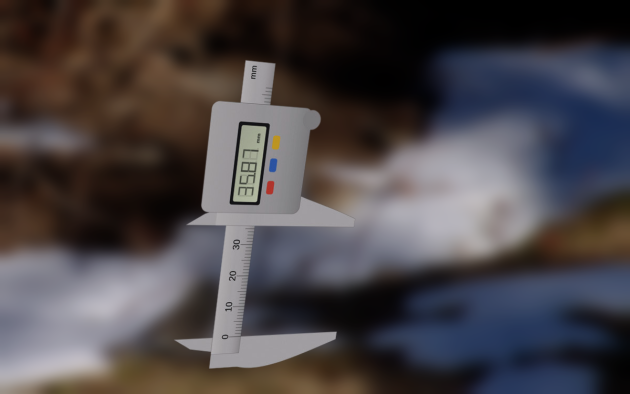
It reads 35.87,mm
